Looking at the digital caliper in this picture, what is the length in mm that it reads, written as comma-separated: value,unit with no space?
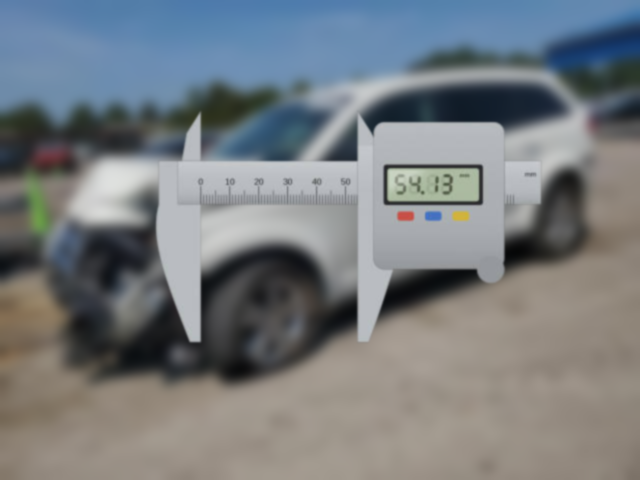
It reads 54.13,mm
